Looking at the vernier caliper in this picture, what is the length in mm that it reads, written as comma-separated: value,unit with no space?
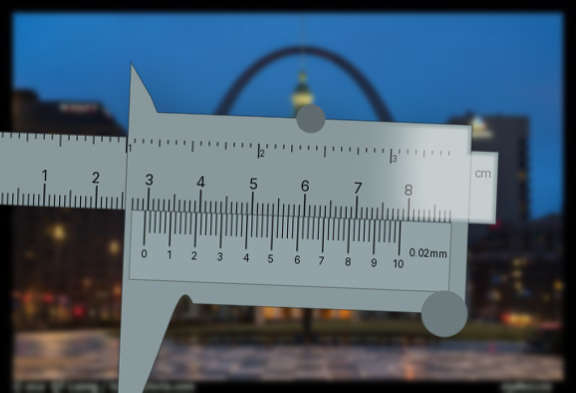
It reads 29.5,mm
